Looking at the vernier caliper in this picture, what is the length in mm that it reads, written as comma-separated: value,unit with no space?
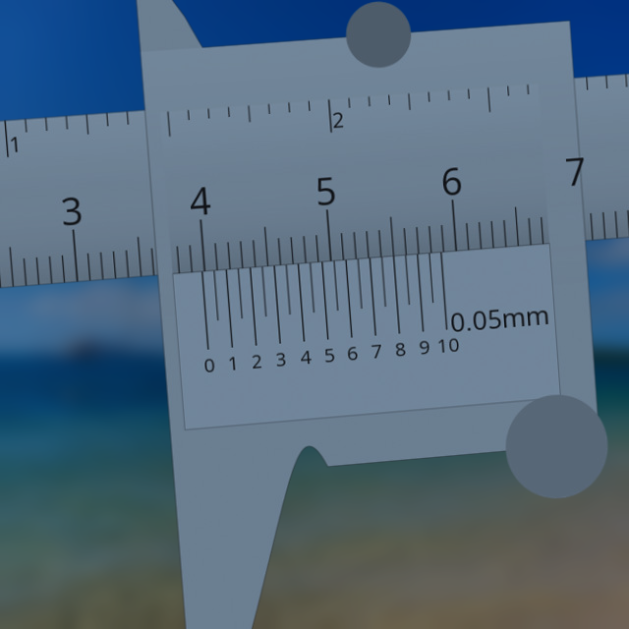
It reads 39.8,mm
